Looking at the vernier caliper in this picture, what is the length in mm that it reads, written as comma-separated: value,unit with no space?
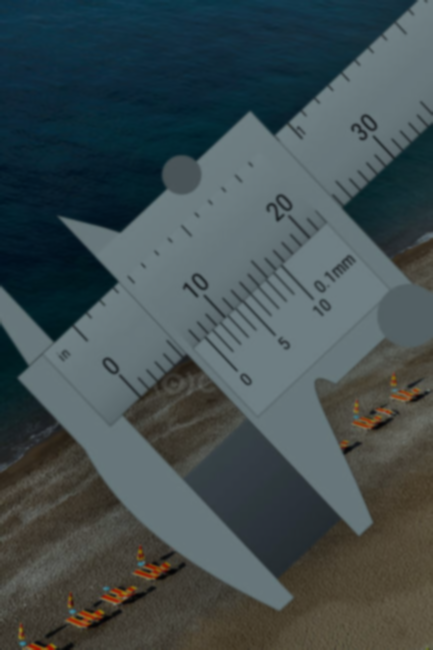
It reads 7.6,mm
